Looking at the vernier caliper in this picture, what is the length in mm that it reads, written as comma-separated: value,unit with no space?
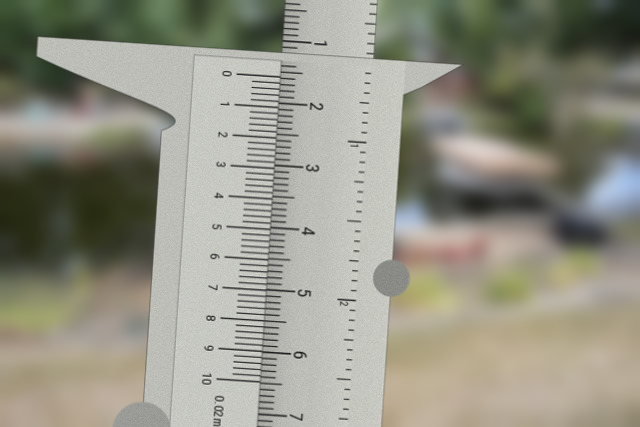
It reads 15.8,mm
